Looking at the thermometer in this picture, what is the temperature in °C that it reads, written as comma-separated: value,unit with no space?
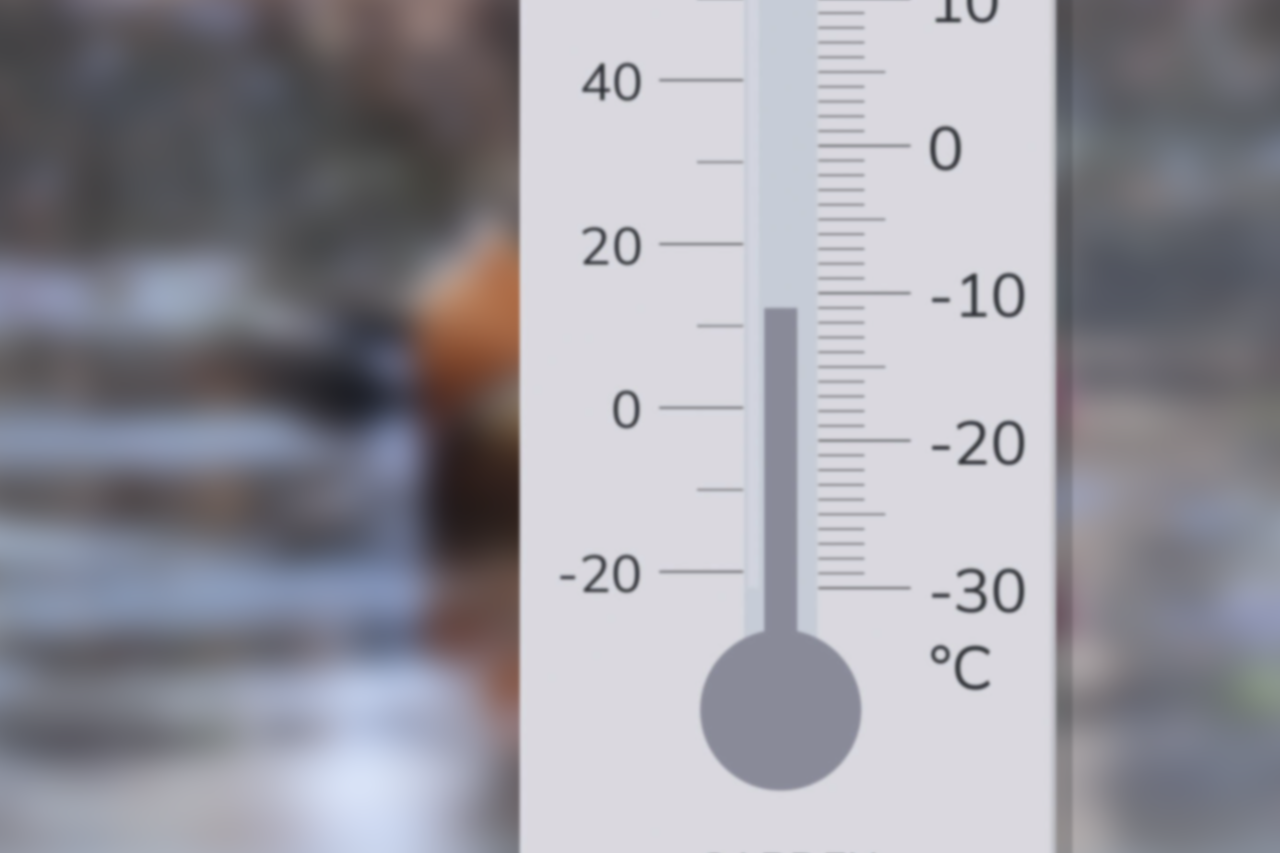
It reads -11,°C
